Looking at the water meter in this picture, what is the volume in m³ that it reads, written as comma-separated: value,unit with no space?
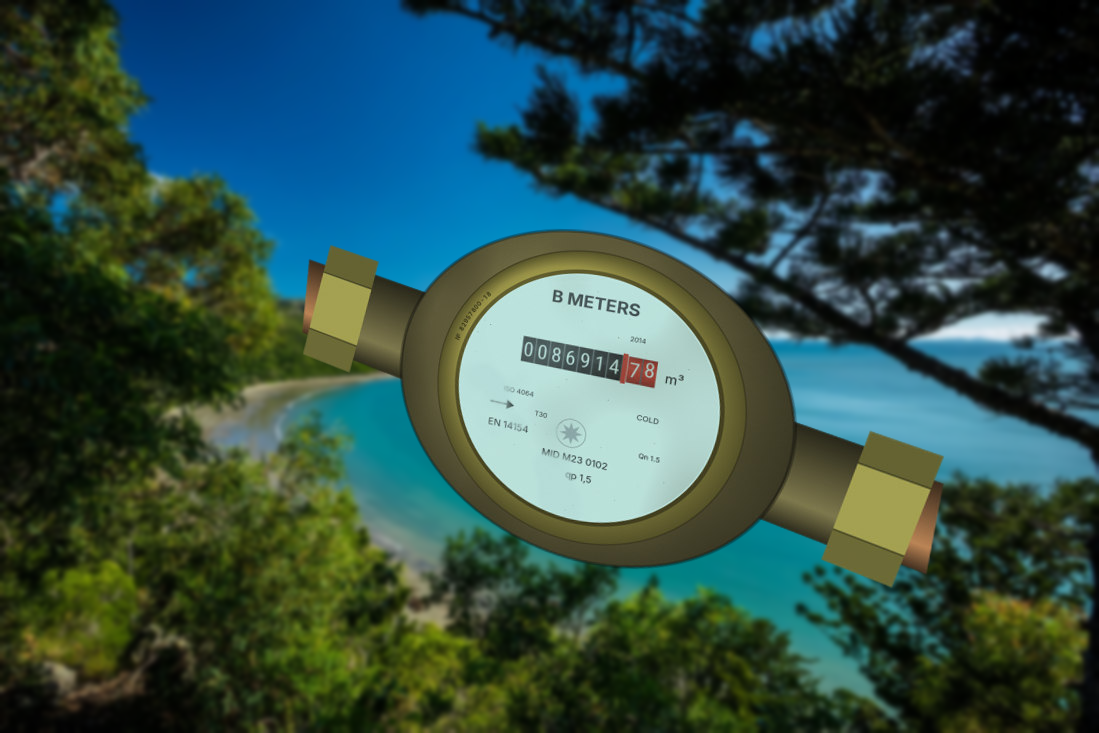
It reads 86914.78,m³
